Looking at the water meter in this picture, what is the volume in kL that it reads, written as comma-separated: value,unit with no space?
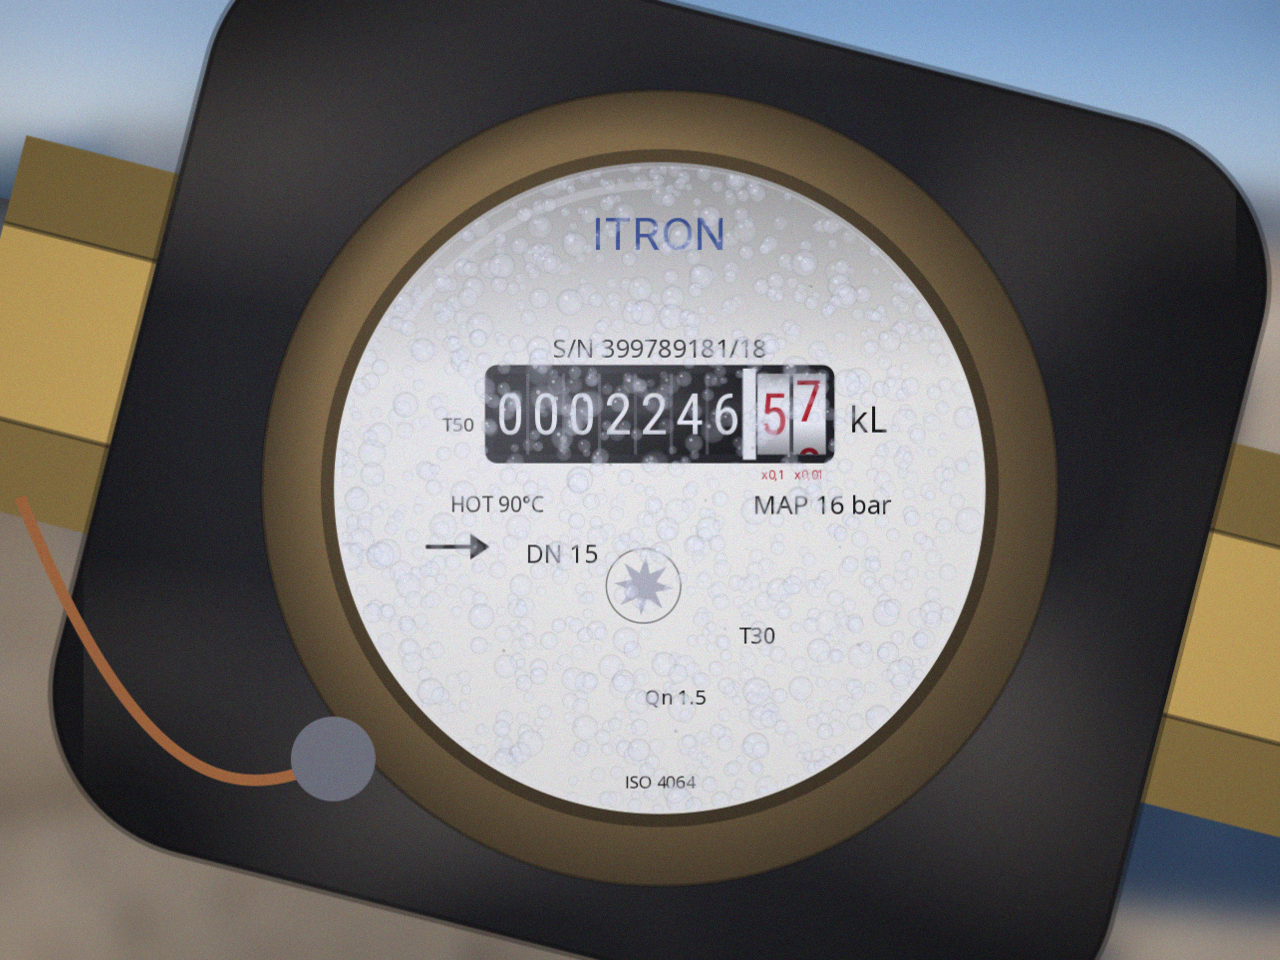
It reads 2246.57,kL
